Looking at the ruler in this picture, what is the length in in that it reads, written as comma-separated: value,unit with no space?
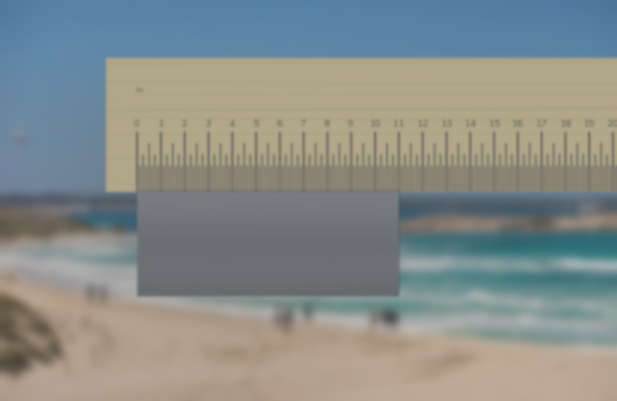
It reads 11,in
